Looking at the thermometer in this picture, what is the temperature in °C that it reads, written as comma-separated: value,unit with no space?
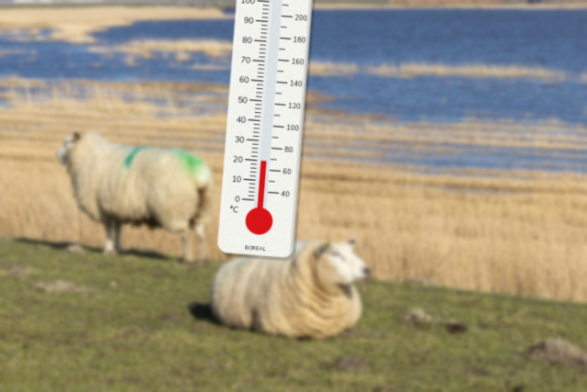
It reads 20,°C
